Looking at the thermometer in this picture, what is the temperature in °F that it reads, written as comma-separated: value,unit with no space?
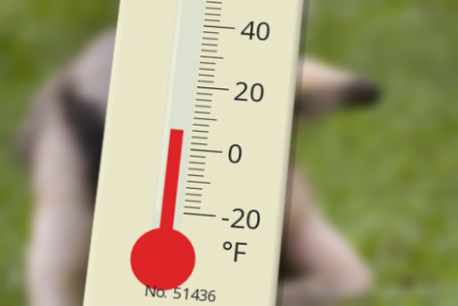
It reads 6,°F
